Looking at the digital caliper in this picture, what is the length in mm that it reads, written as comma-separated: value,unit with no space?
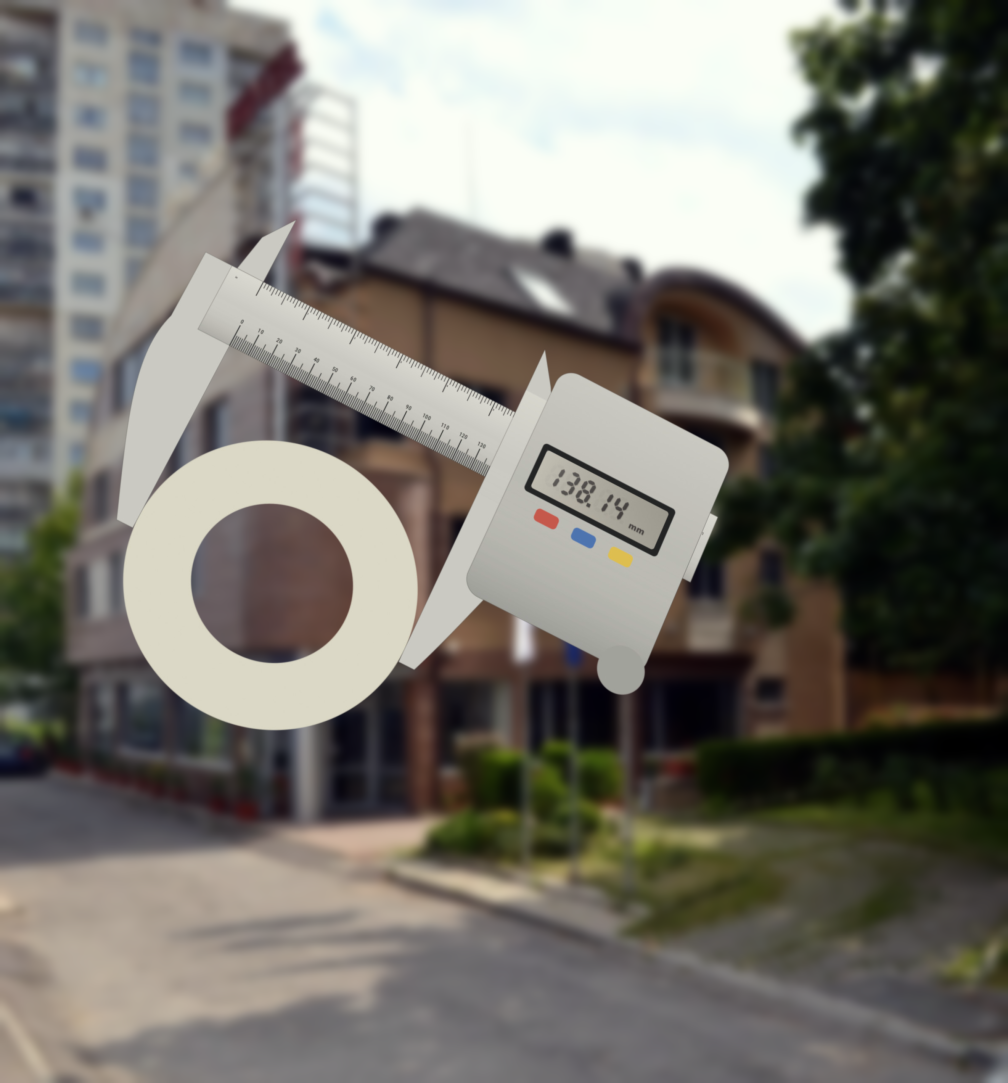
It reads 138.14,mm
